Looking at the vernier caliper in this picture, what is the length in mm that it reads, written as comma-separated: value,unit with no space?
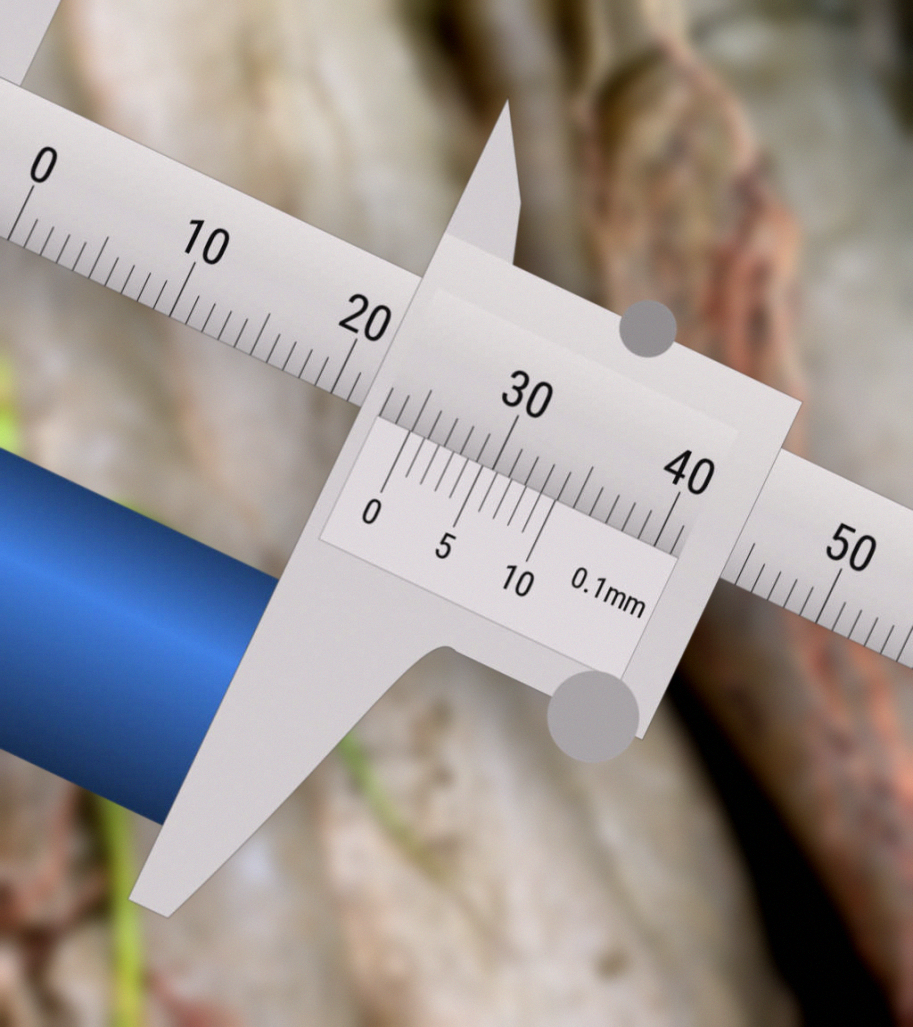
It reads 24.9,mm
